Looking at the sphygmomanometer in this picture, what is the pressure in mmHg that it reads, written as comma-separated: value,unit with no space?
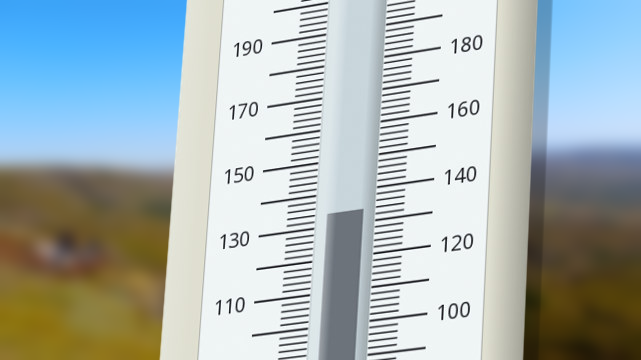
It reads 134,mmHg
